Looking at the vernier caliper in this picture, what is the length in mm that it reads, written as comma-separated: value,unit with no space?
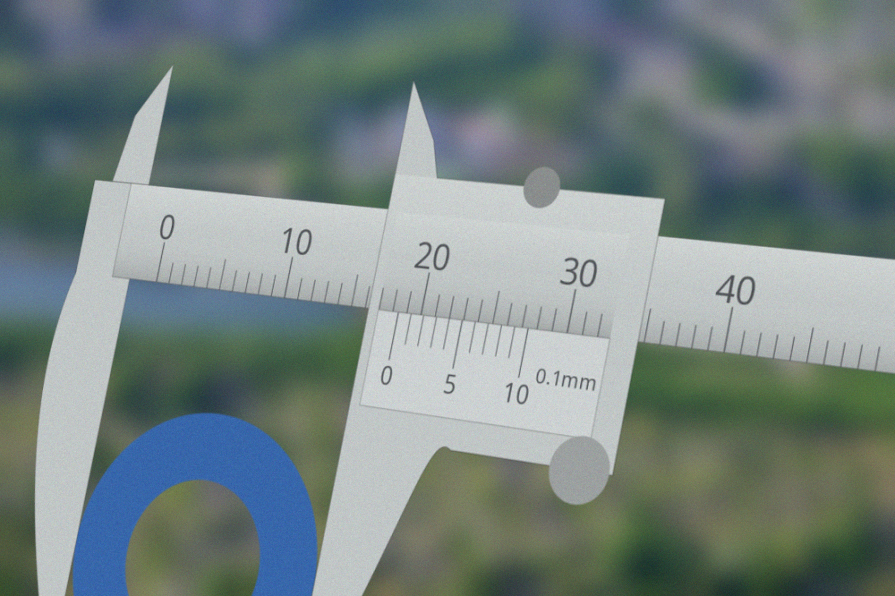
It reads 18.4,mm
